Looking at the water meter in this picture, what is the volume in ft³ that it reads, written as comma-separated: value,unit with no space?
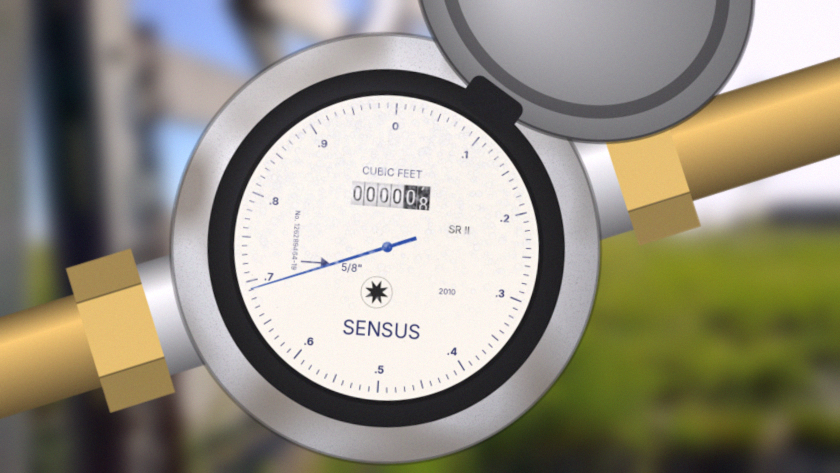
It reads 7.69,ft³
